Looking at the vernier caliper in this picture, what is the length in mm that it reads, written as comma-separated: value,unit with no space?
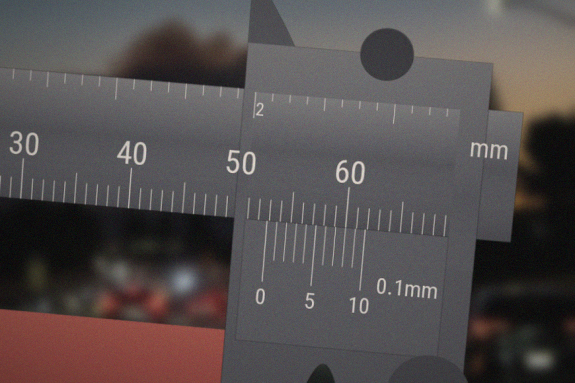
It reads 52.8,mm
